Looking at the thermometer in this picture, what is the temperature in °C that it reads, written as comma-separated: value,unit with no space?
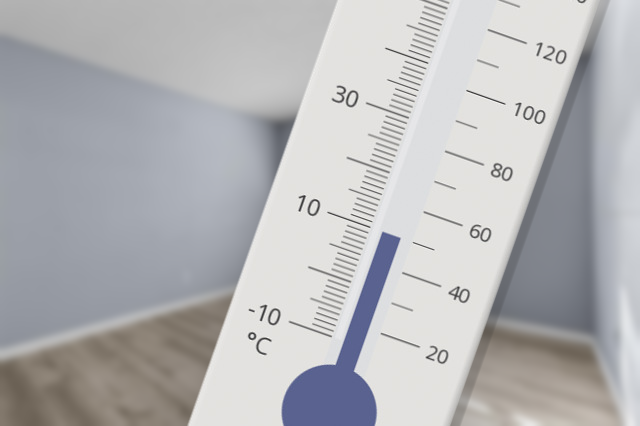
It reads 10,°C
